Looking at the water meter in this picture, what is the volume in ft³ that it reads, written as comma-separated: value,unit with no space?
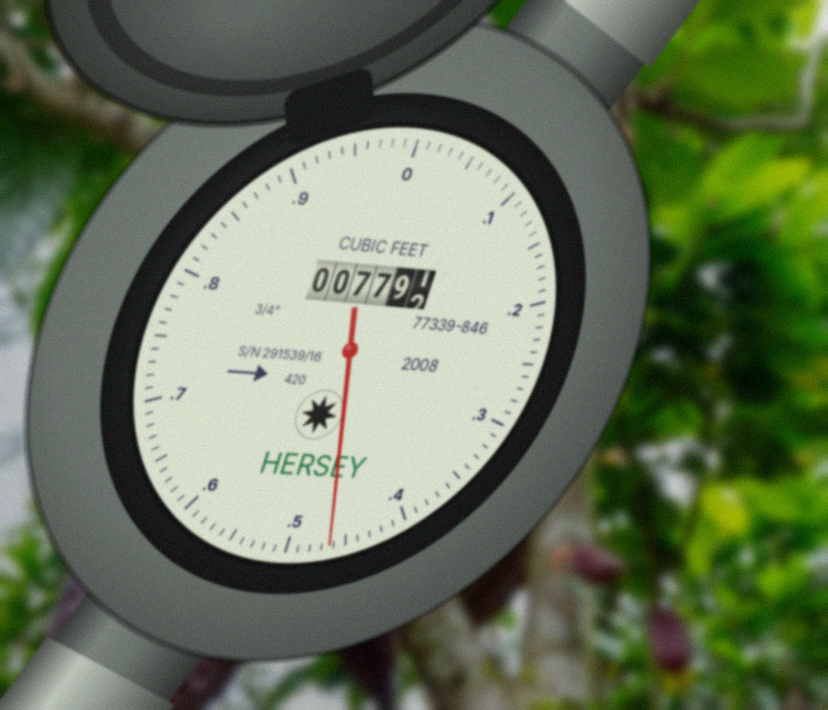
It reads 7791.46,ft³
